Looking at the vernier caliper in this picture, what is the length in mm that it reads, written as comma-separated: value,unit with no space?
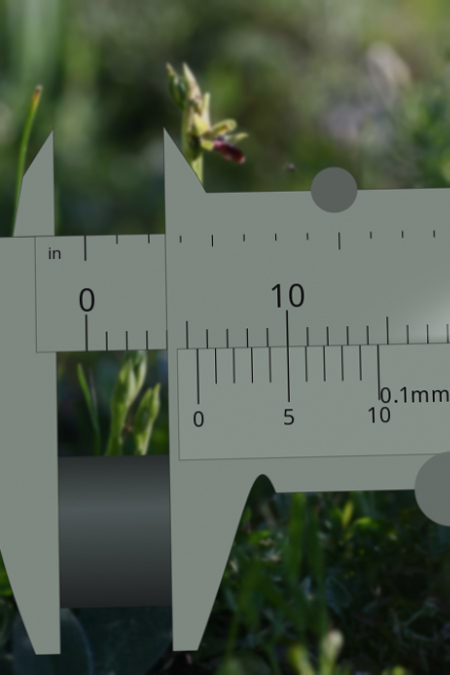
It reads 5.5,mm
